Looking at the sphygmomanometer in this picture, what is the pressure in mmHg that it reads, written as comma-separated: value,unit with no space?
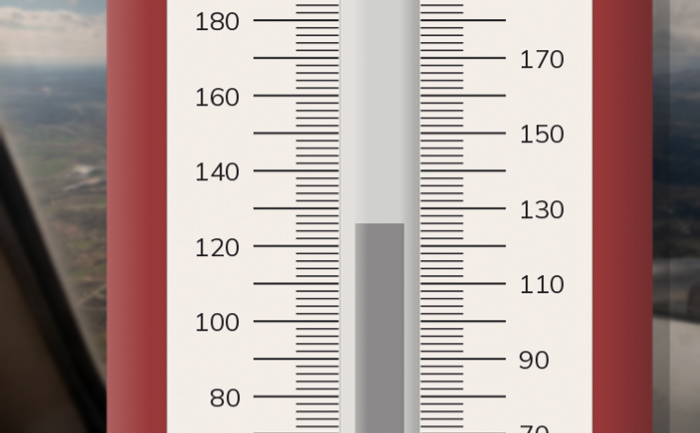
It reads 126,mmHg
